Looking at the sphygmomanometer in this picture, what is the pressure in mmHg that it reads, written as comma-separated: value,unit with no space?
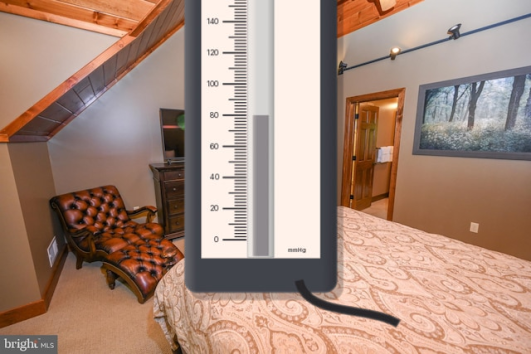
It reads 80,mmHg
